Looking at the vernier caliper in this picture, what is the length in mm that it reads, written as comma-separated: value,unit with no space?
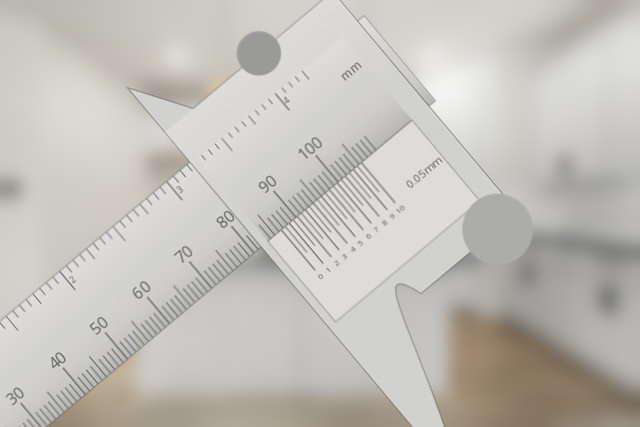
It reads 86.5,mm
